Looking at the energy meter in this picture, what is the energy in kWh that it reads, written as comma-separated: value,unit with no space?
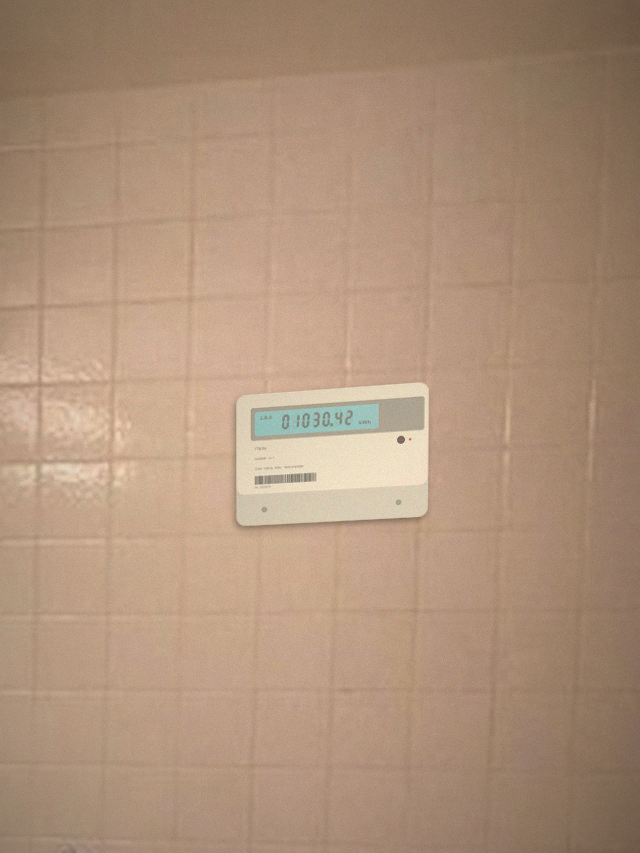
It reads 1030.42,kWh
